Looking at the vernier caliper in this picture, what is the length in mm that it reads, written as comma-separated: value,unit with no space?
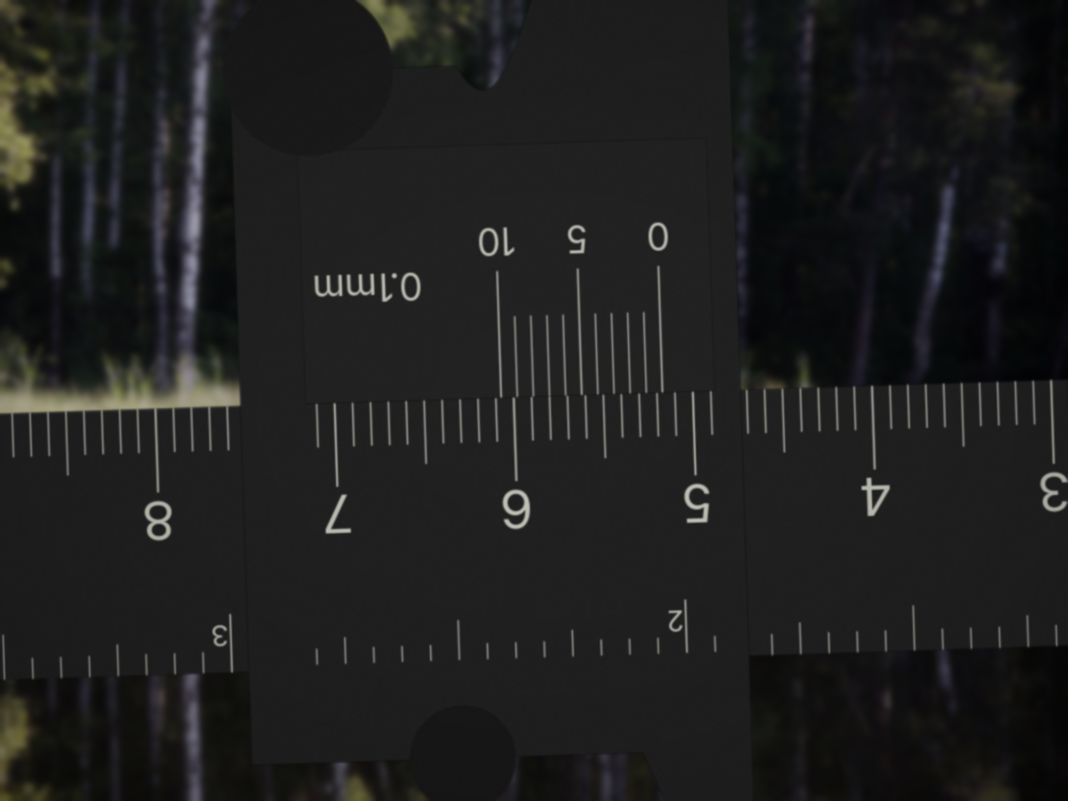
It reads 51.7,mm
